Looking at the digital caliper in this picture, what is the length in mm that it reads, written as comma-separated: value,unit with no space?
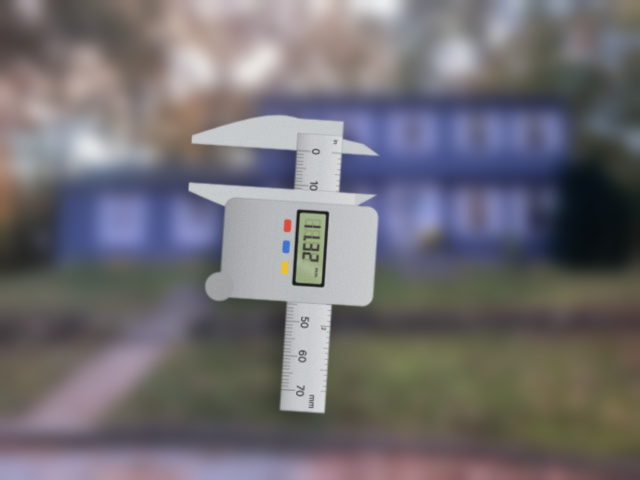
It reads 11.32,mm
